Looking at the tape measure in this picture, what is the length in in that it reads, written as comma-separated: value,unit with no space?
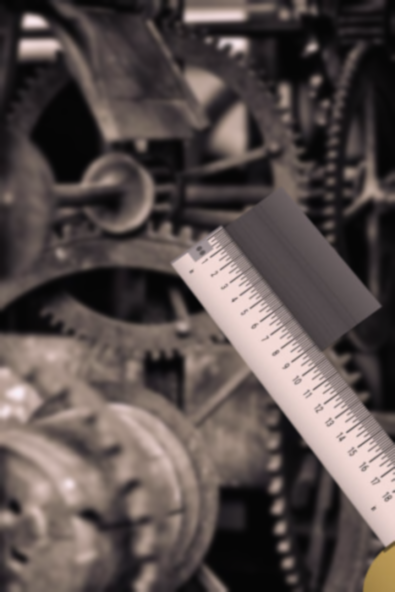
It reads 9.5,in
